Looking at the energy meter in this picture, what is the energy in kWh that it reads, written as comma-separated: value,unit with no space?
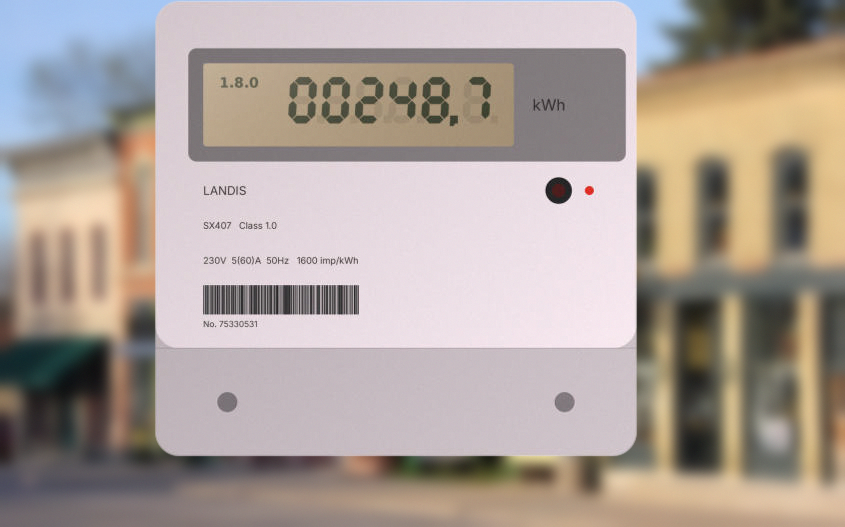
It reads 248.7,kWh
